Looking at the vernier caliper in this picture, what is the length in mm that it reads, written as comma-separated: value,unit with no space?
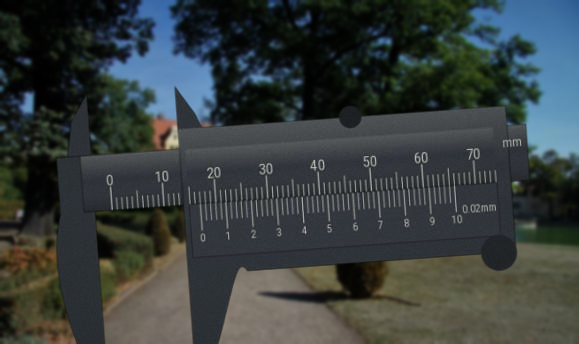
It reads 17.0,mm
